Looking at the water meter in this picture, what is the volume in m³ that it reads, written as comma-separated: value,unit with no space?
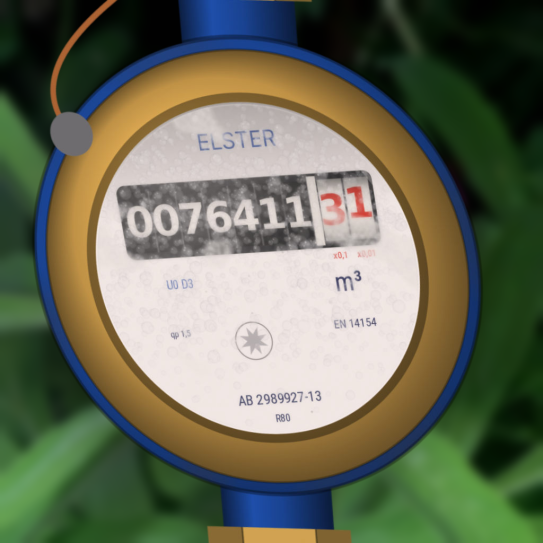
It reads 76411.31,m³
